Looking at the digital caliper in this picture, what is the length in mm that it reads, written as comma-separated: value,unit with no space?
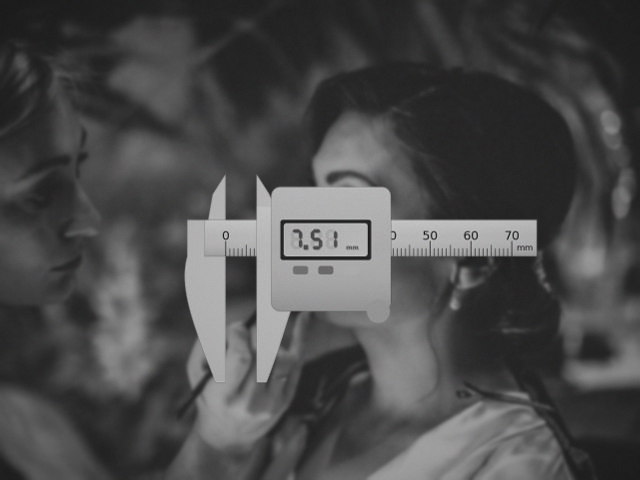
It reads 7.51,mm
